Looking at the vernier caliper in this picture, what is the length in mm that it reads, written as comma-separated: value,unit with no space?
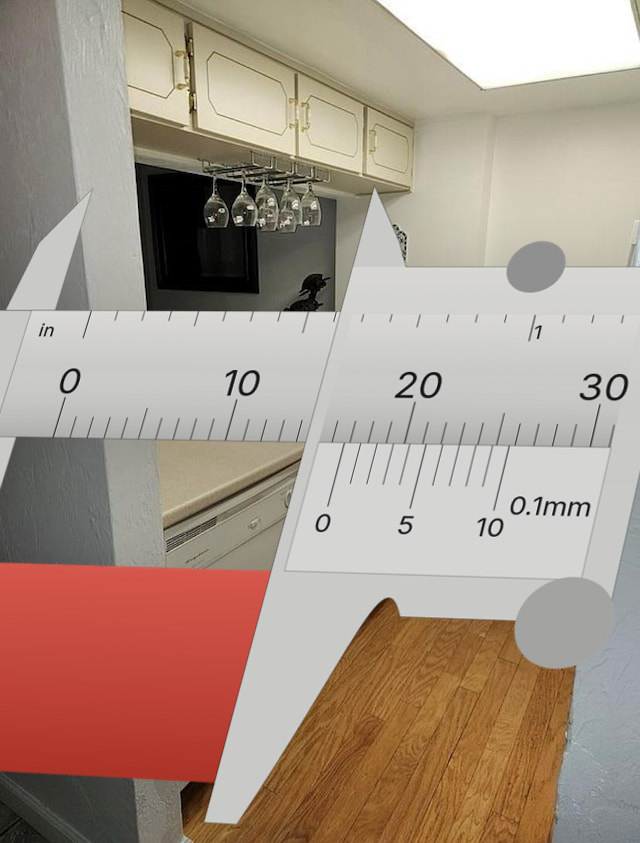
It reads 16.7,mm
